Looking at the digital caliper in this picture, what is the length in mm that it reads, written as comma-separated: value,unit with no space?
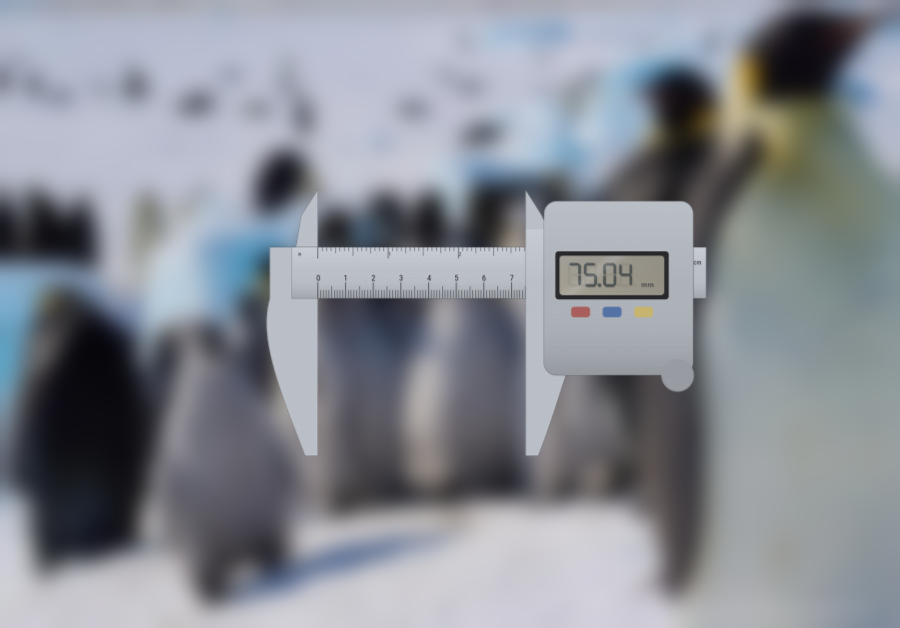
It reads 75.04,mm
